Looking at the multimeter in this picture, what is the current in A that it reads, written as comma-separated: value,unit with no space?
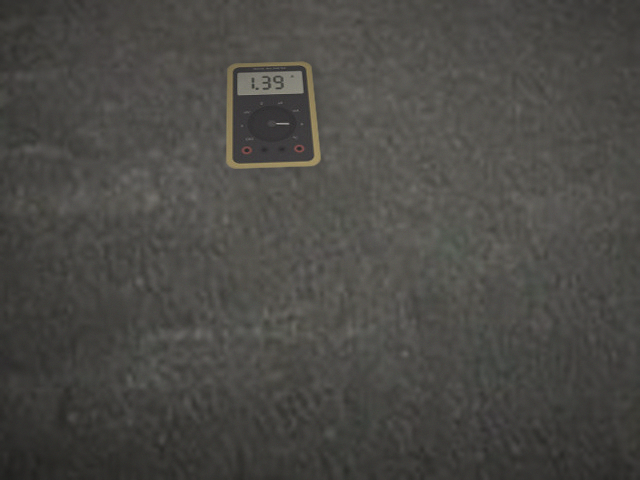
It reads 1.39,A
